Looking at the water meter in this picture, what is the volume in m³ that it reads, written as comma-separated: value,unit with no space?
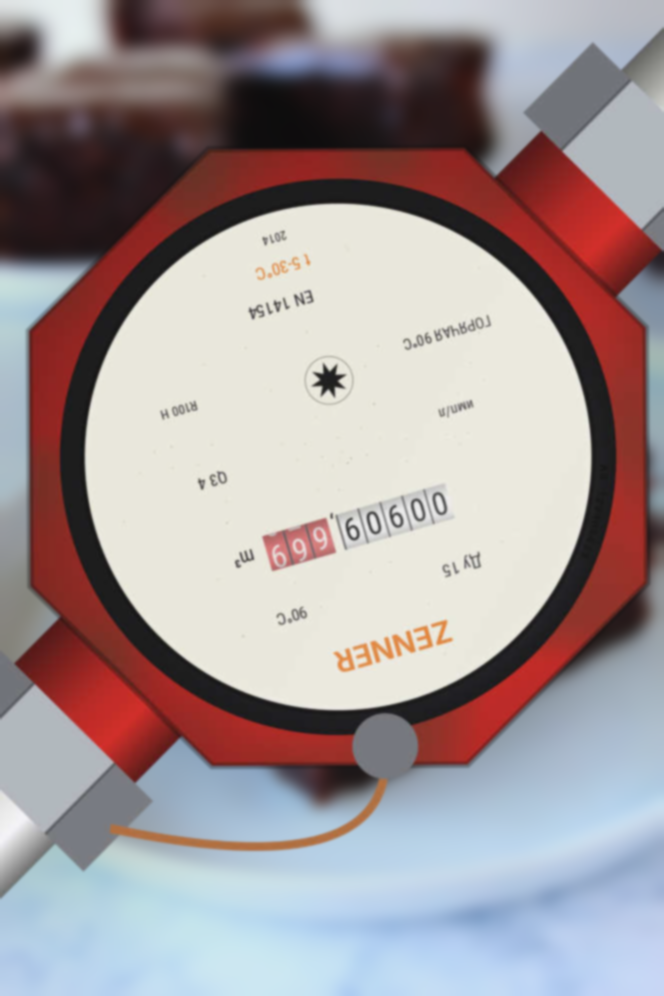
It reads 909.669,m³
